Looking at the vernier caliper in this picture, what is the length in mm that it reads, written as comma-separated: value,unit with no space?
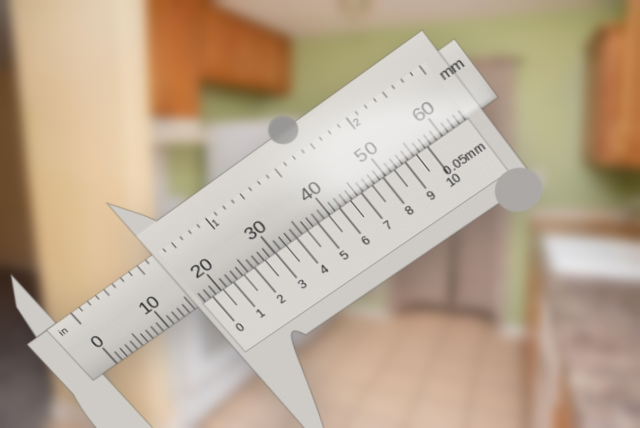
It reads 18.4,mm
